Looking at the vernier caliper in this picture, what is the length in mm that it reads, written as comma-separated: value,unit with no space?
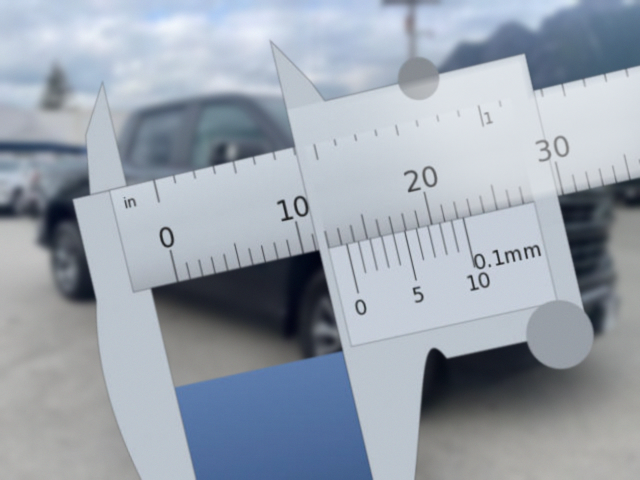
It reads 13.4,mm
